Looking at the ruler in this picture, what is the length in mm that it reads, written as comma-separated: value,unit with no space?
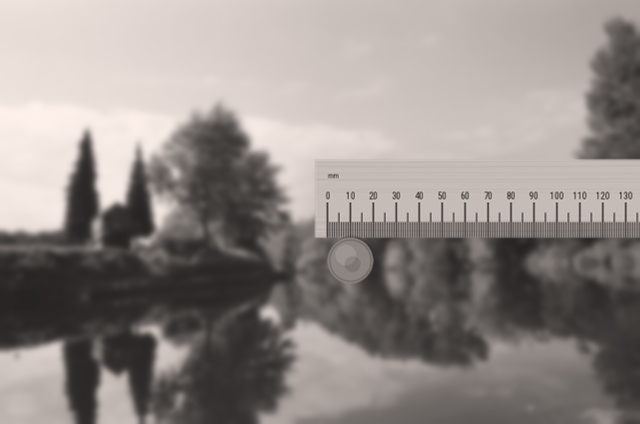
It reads 20,mm
